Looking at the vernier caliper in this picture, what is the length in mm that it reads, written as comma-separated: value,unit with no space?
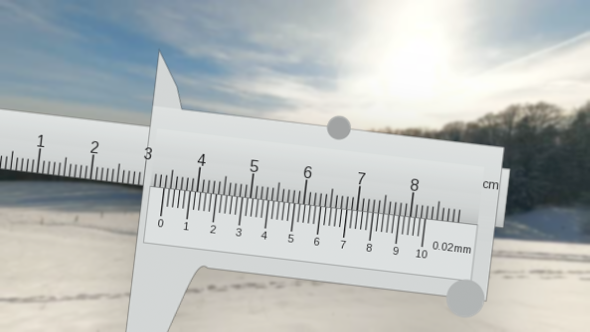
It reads 33.8,mm
